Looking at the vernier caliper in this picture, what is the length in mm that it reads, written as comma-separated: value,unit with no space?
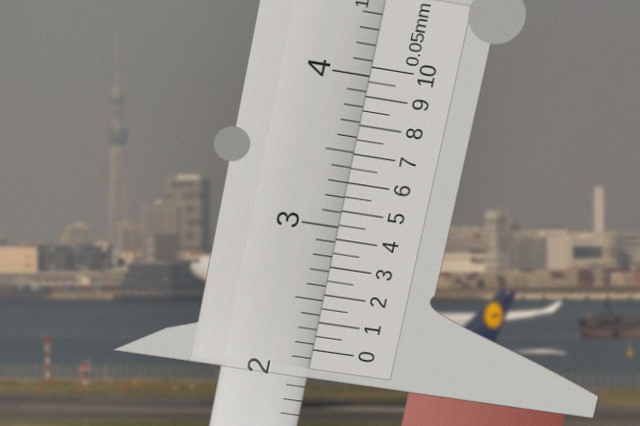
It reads 21.6,mm
